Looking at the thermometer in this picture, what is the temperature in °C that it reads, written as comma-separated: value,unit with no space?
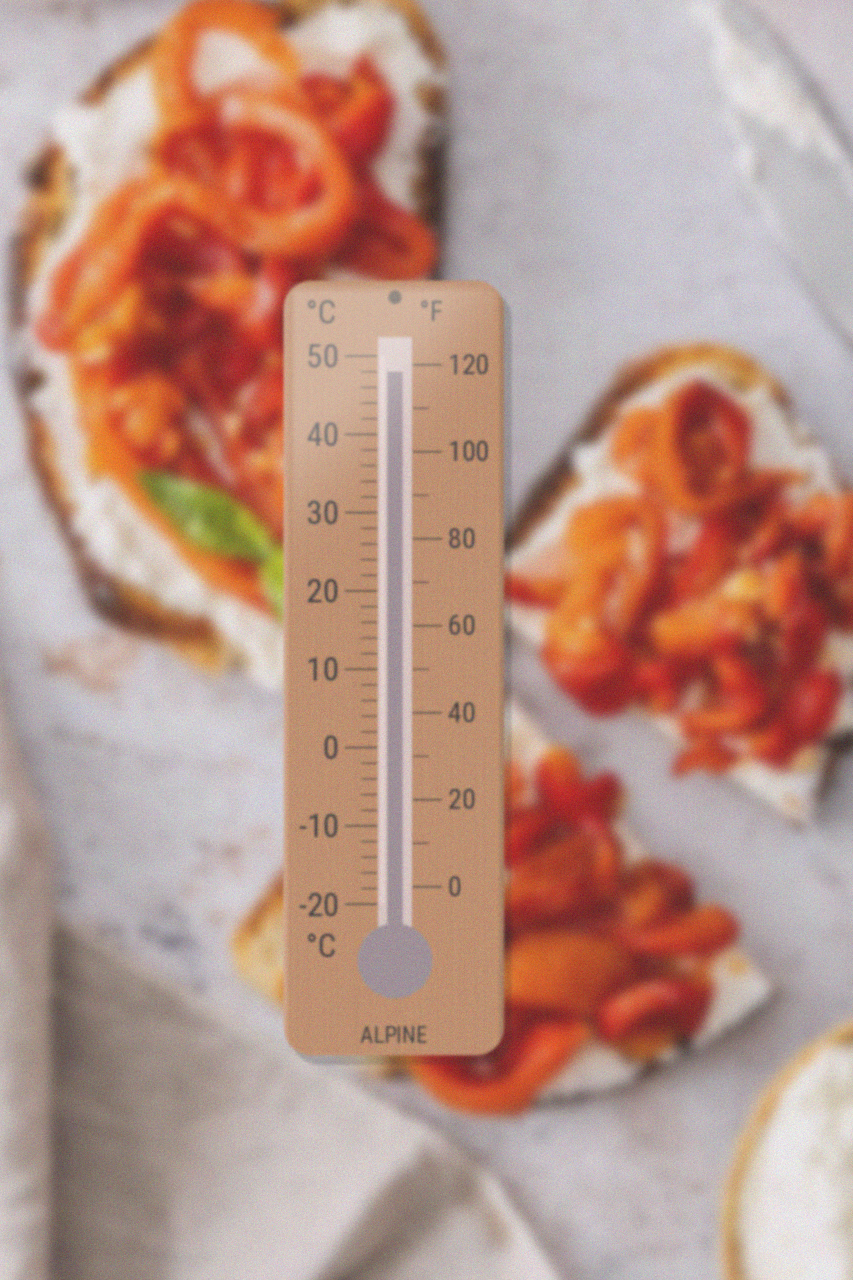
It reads 48,°C
